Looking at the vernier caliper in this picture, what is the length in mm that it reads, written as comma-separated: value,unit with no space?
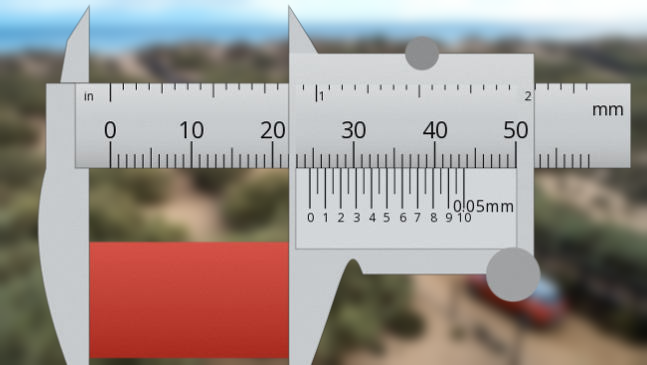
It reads 24.6,mm
